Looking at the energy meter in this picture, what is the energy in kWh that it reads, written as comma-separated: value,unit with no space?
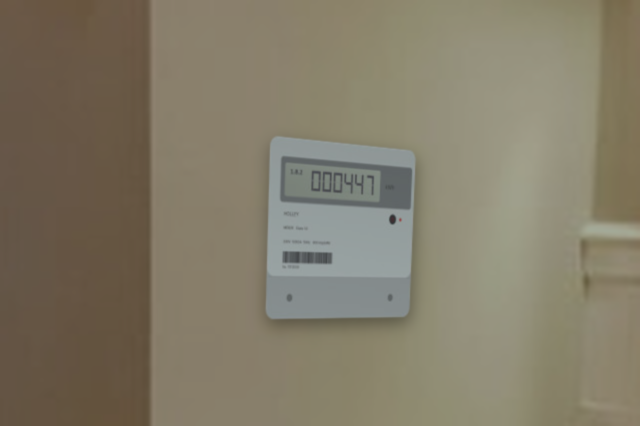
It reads 447,kWh
